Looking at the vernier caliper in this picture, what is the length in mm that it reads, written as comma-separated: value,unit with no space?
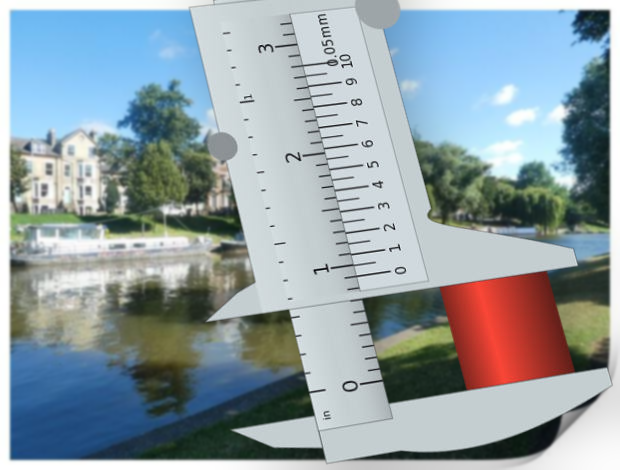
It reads 9.0,mm
